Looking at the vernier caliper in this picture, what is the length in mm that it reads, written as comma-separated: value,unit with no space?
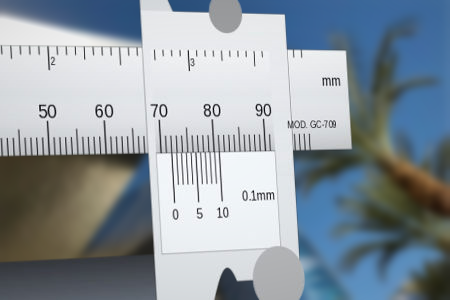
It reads 72.0,mm
